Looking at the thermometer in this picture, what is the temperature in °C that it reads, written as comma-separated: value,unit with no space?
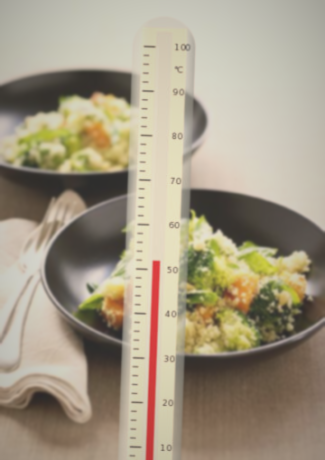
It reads 52,°C
